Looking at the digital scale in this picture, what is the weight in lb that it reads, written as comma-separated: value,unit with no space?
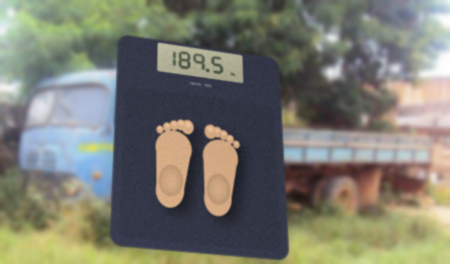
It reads 189.5,lb
